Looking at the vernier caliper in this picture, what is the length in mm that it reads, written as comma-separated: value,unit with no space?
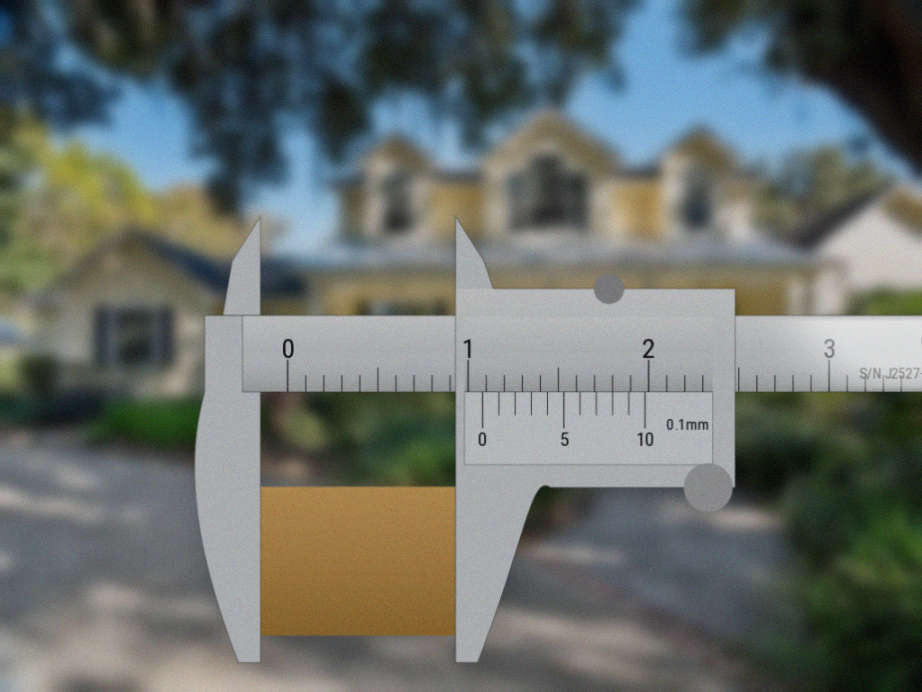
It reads 10.8,mm
